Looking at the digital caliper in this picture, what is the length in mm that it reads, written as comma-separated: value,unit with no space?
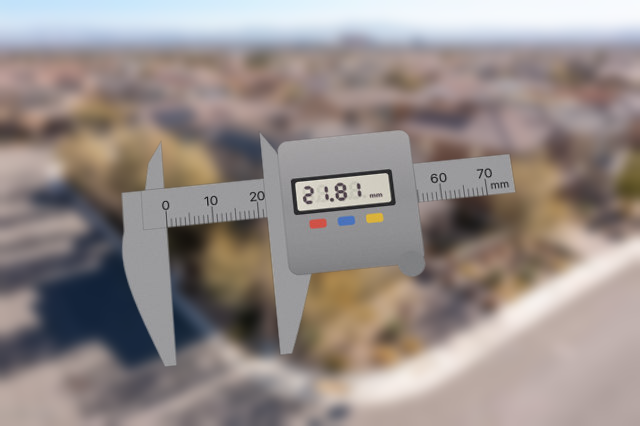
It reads 21.81,mm
